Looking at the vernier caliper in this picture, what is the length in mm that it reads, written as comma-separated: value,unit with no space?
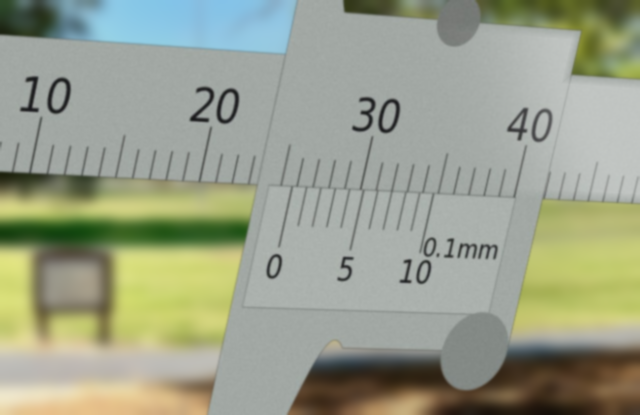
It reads 25.7,mm
